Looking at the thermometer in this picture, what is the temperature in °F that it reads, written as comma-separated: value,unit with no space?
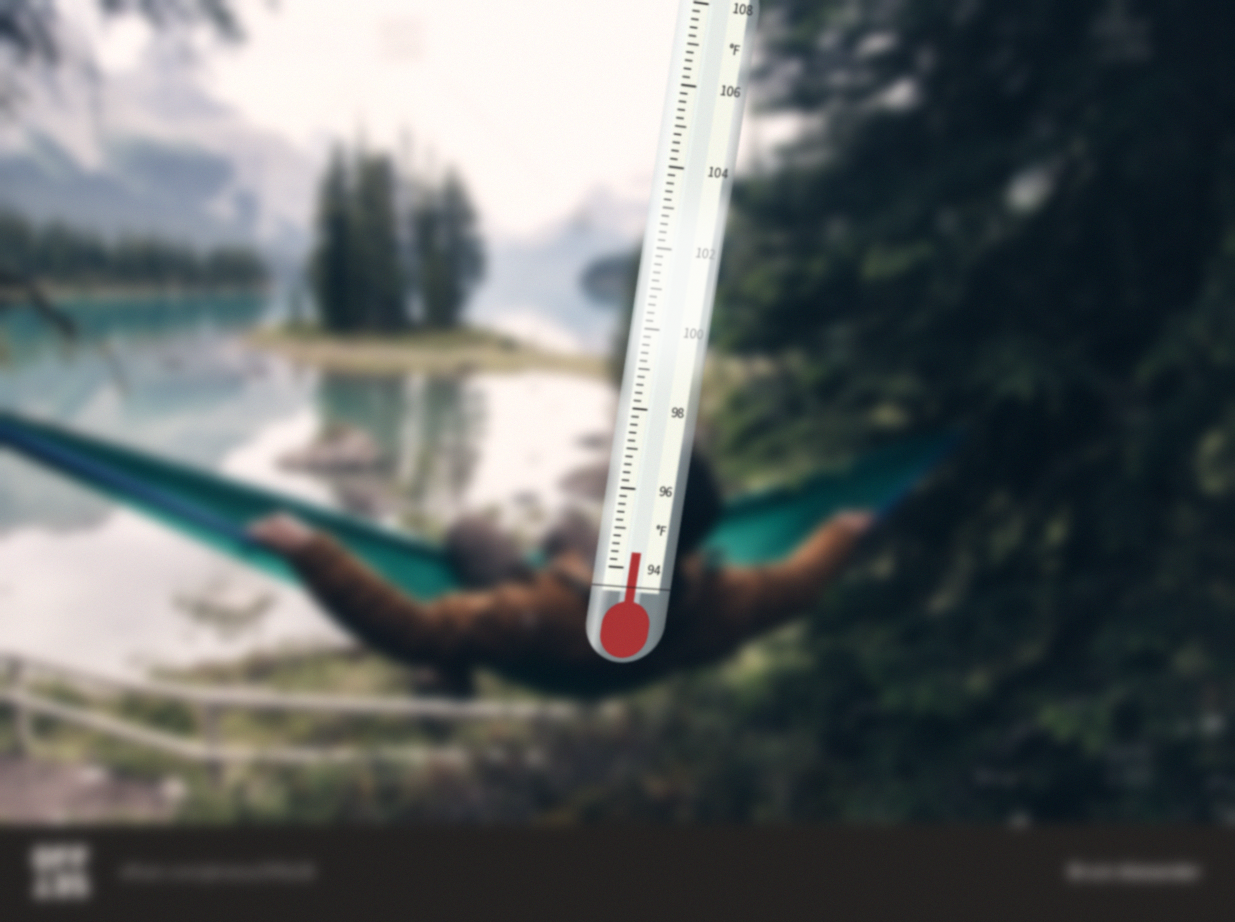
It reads 94.4,°F
